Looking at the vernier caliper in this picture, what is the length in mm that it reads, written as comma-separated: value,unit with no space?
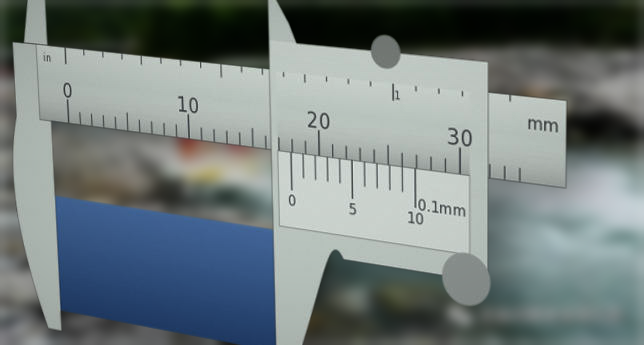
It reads 17.9,mm
